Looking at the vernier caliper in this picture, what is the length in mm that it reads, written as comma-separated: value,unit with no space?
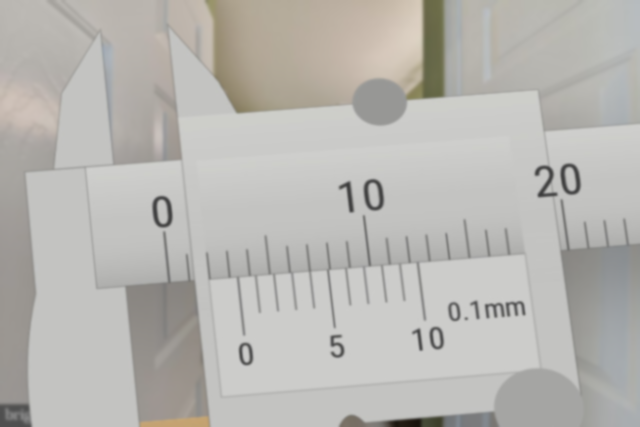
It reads 3.4,mm
